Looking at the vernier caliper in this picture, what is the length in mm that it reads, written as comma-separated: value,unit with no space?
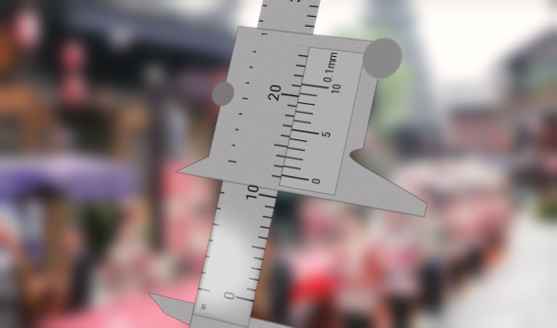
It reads 12.2,mm
